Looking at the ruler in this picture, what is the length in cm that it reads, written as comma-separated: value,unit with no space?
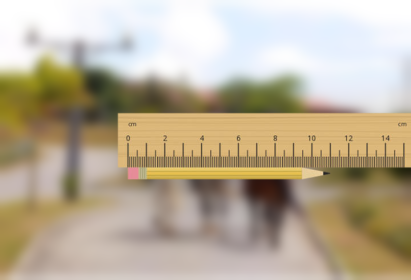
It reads 11,cm
